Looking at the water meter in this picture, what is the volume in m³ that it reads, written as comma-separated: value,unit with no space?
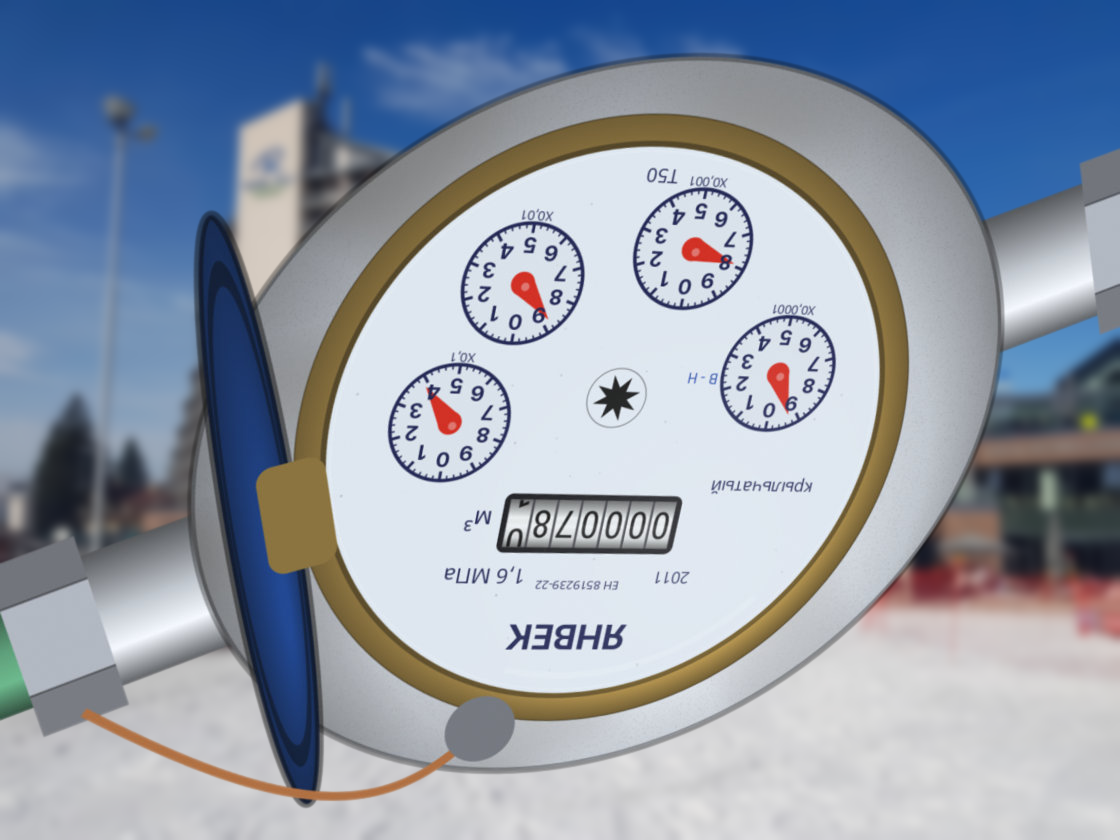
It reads 780.3879,m³
